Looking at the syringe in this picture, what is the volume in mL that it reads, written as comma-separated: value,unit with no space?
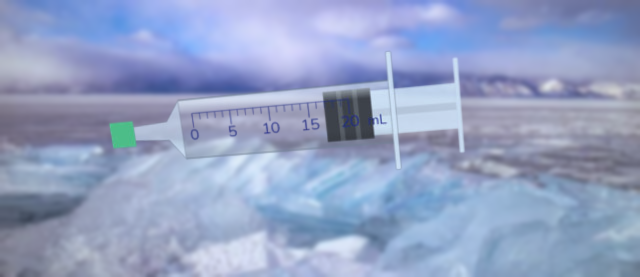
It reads 17,mL
